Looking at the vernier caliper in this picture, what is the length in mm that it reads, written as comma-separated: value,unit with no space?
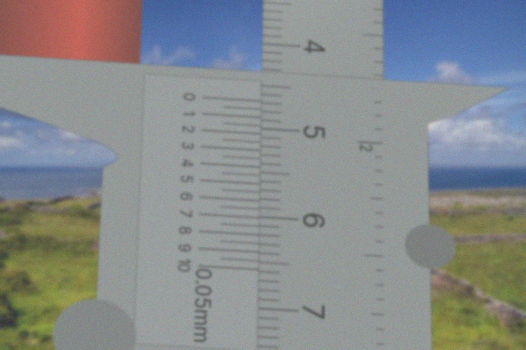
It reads 46.8,mm
